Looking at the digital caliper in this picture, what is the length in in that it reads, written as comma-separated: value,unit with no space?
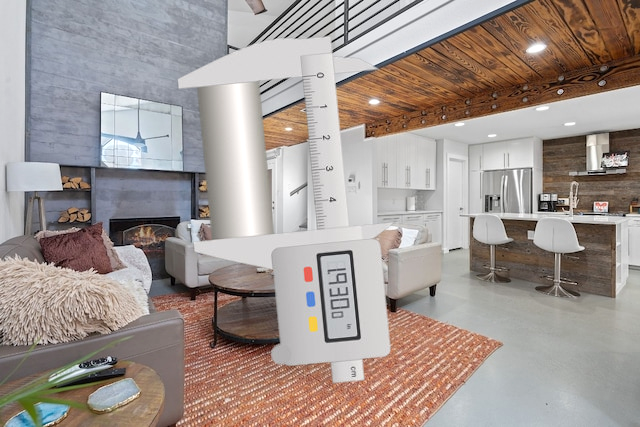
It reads 1.9300,in
